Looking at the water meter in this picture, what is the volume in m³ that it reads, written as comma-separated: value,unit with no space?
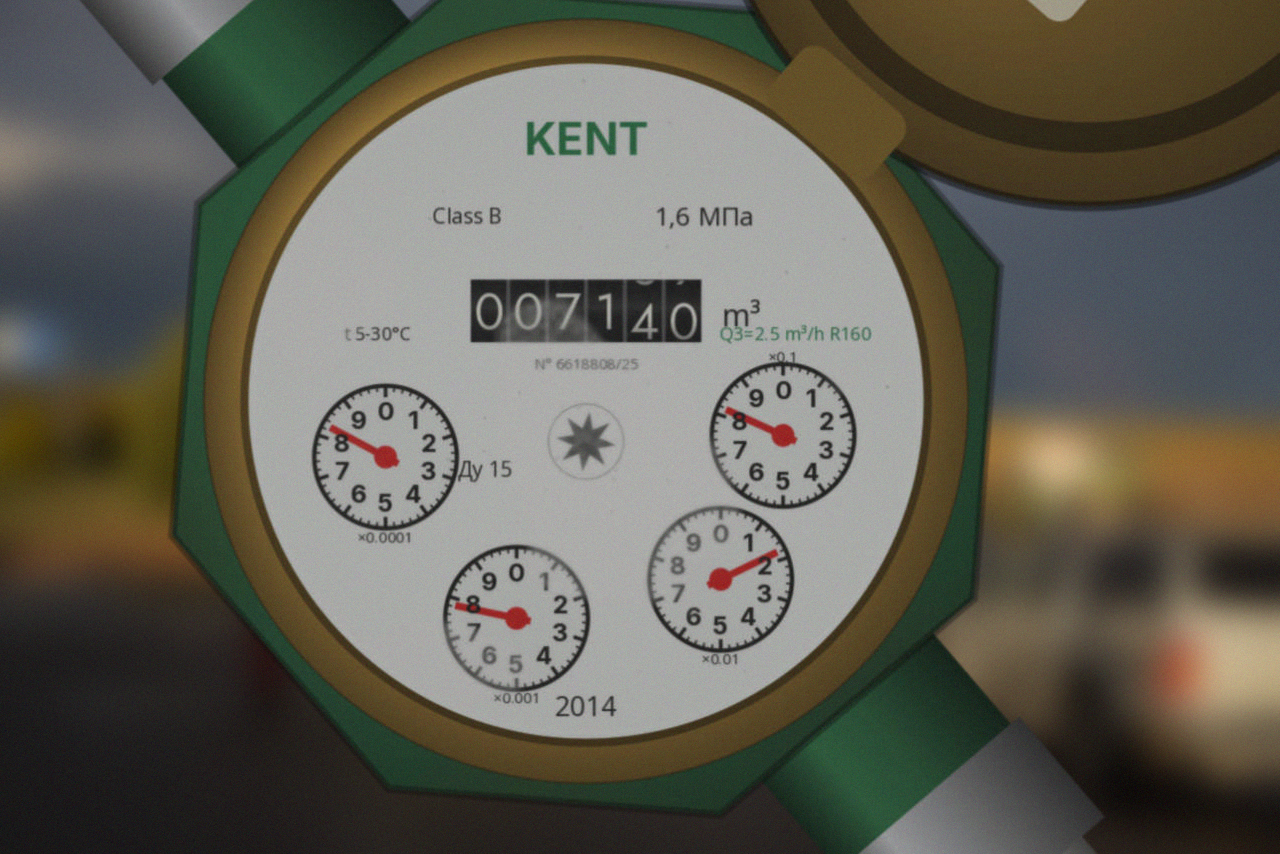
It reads 7139.8178,m³
